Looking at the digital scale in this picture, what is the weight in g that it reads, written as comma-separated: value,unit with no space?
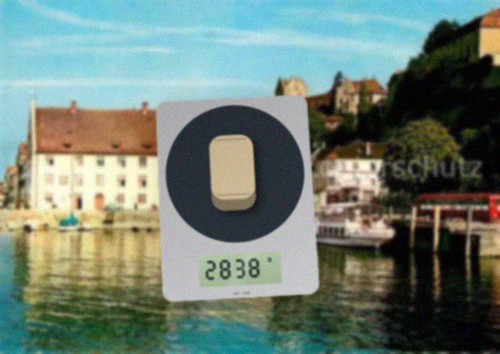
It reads 2838,g
